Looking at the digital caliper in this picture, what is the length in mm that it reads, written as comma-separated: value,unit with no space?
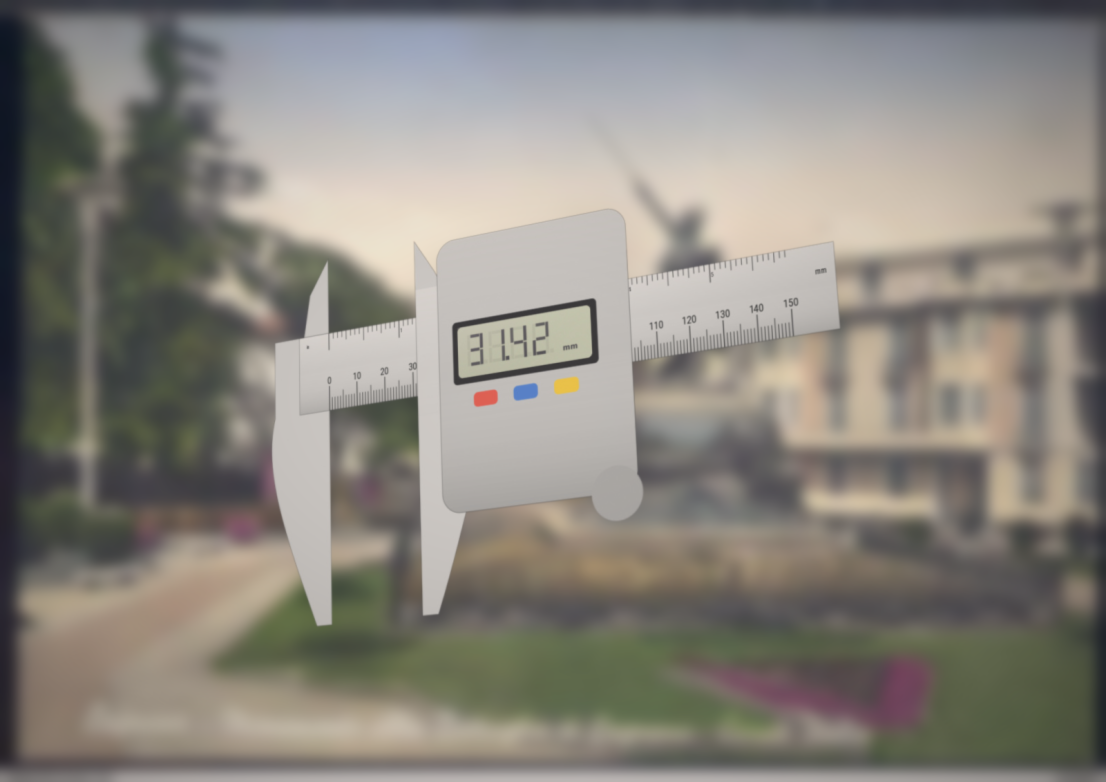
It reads 31.42,mm
